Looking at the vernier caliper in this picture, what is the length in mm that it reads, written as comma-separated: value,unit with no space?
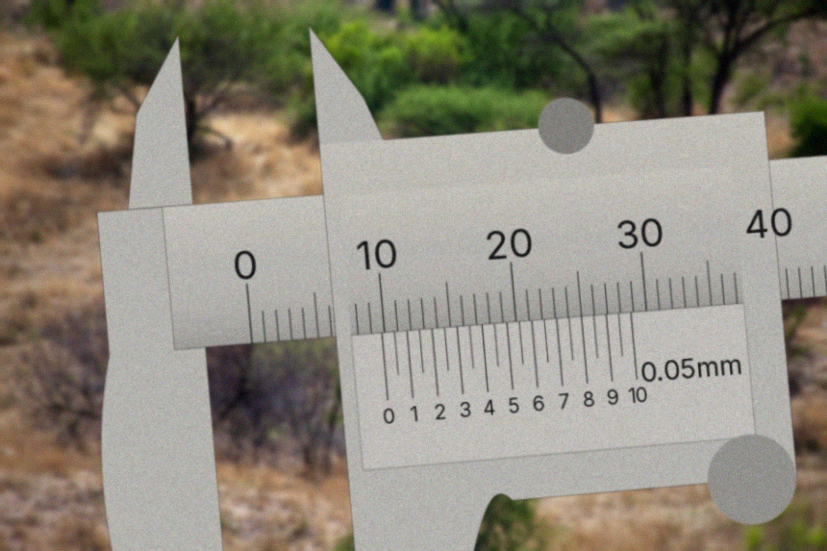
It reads 9.8,mm
